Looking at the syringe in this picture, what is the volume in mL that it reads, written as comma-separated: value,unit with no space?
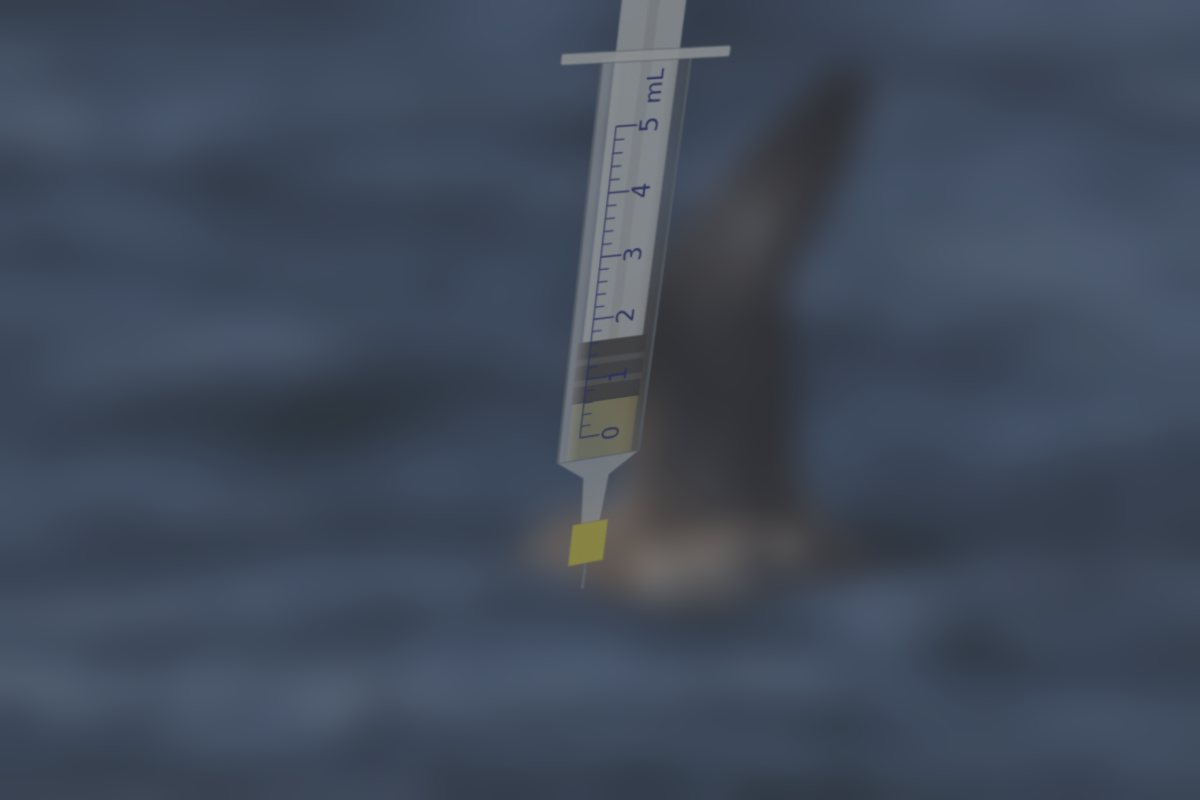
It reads 0.6,mL
